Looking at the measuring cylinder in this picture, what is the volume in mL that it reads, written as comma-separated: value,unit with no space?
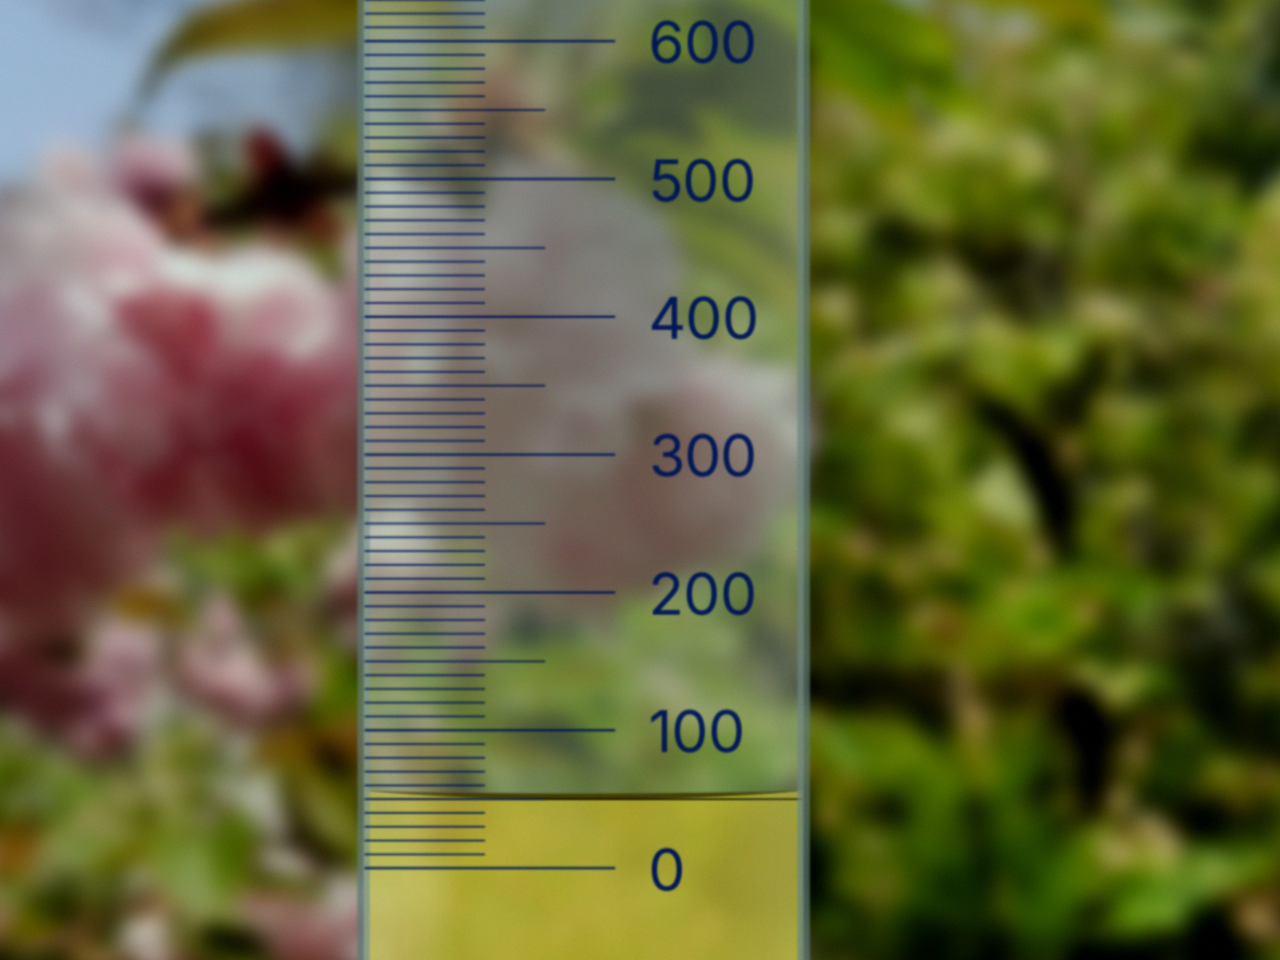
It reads 50,mL
